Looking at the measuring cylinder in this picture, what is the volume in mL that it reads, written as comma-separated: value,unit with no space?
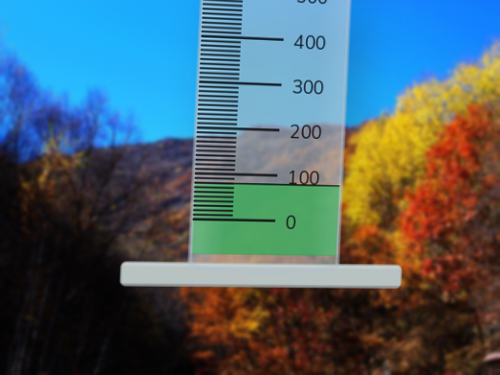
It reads 80,mL
